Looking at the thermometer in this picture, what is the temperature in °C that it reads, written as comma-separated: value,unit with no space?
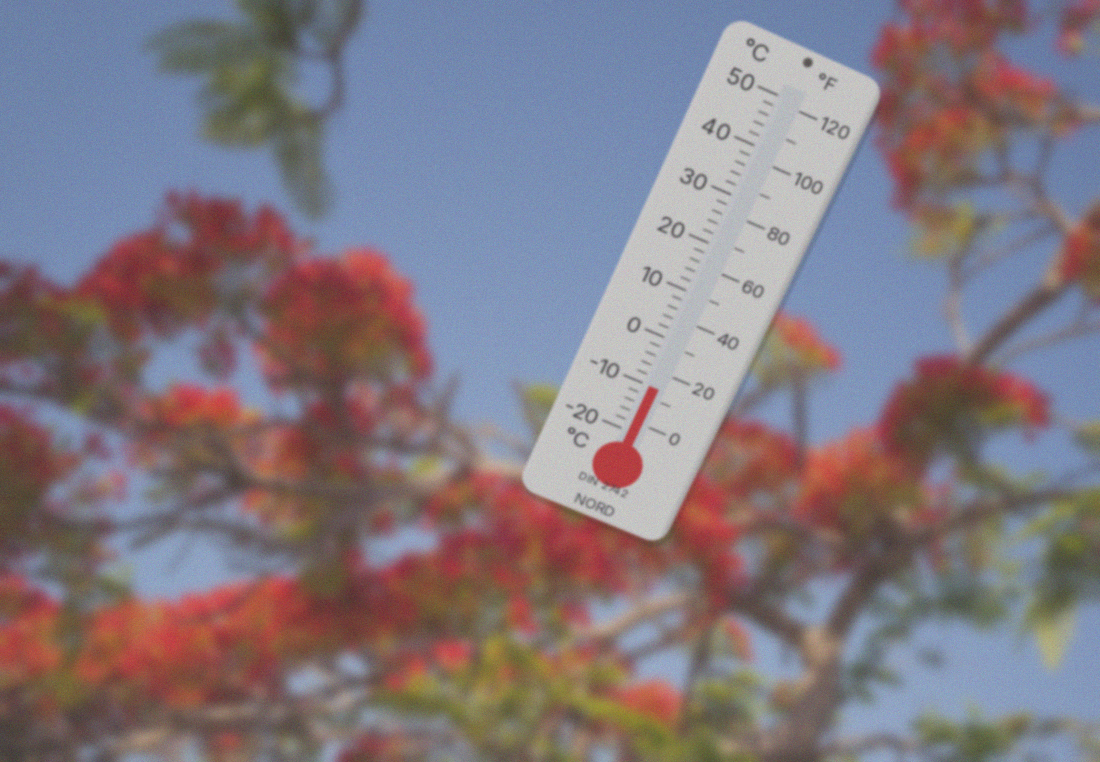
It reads -10,°C
